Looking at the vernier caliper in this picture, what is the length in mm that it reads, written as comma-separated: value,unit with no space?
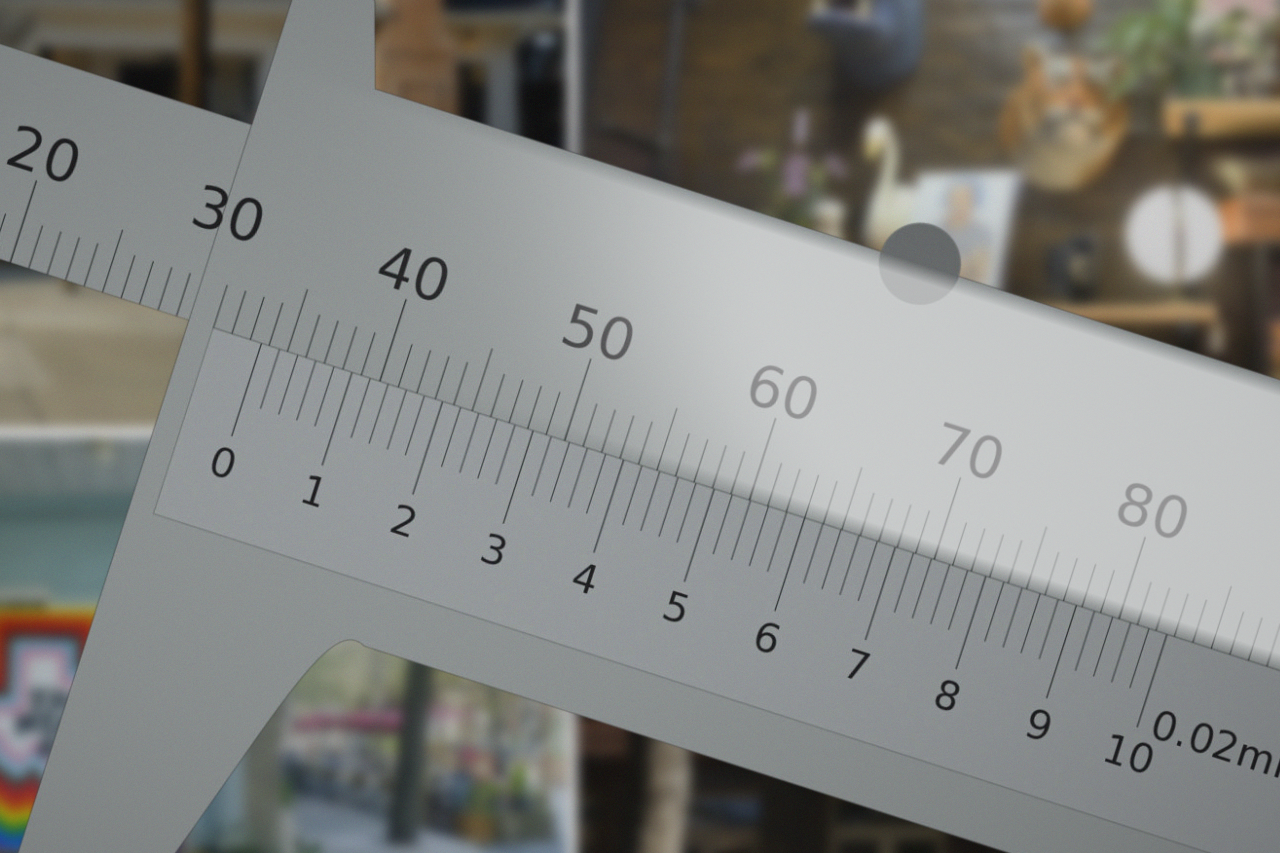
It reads 33.6,mm
